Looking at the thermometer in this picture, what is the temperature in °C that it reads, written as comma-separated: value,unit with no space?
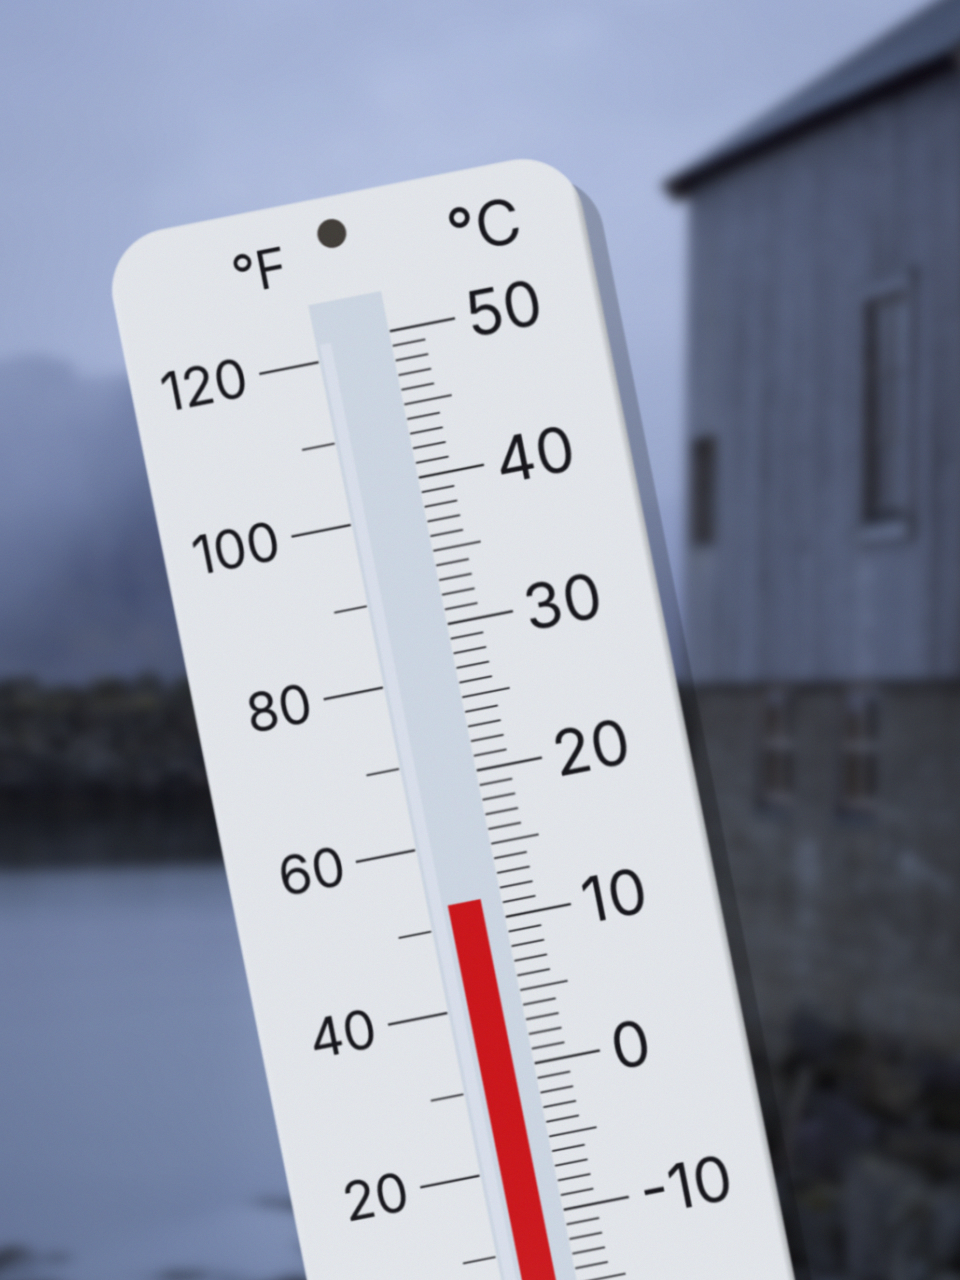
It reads 11.5,°C
